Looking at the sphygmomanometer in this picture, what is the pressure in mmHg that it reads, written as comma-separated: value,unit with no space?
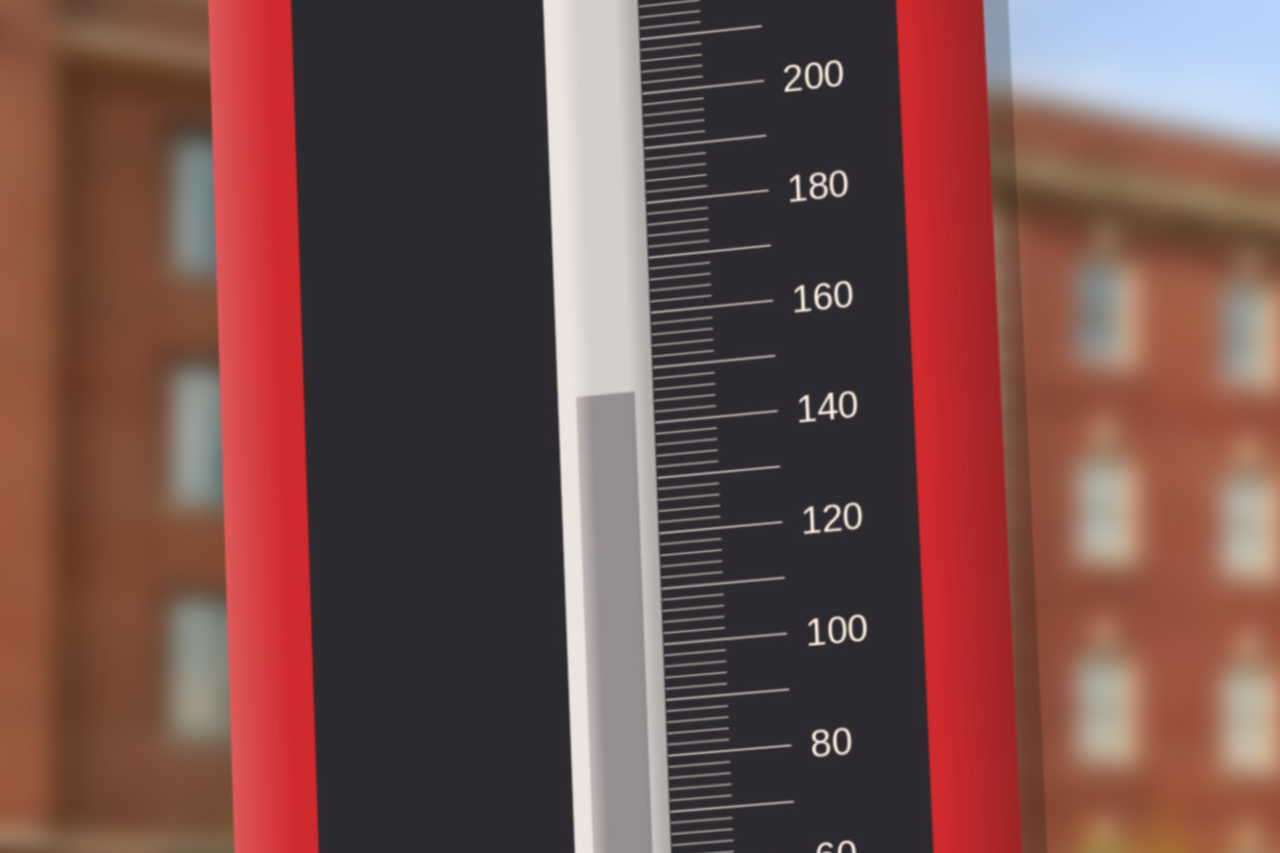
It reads 146,mmHg
